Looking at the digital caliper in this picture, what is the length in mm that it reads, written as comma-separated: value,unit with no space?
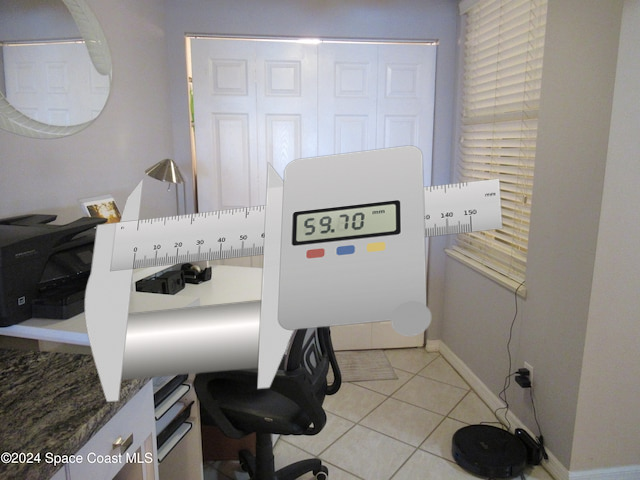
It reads 59.70,mm
